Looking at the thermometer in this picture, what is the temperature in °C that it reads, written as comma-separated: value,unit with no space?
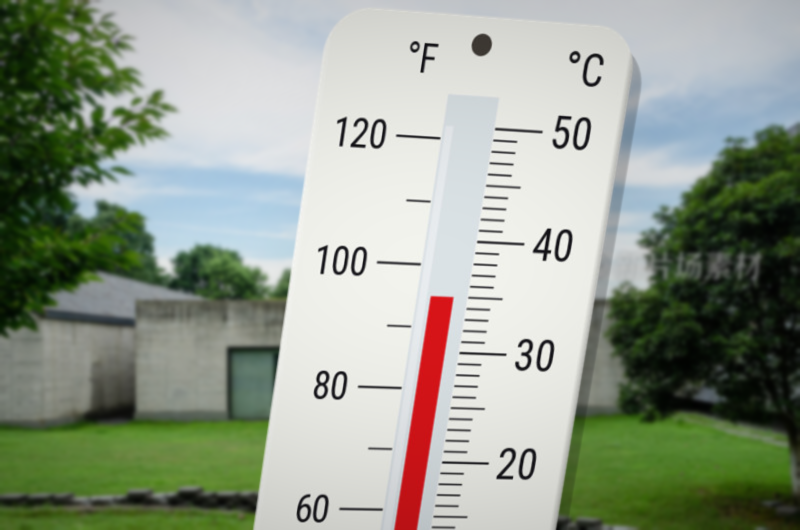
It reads 35,°C
